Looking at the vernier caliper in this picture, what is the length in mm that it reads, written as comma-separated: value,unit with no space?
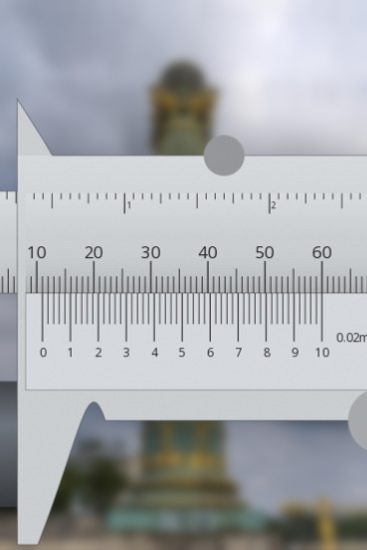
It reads 11.0,mm
